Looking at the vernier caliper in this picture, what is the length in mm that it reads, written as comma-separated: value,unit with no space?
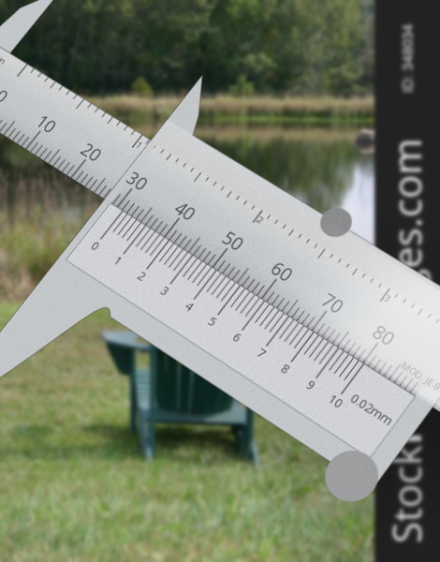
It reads 31.2,mm
